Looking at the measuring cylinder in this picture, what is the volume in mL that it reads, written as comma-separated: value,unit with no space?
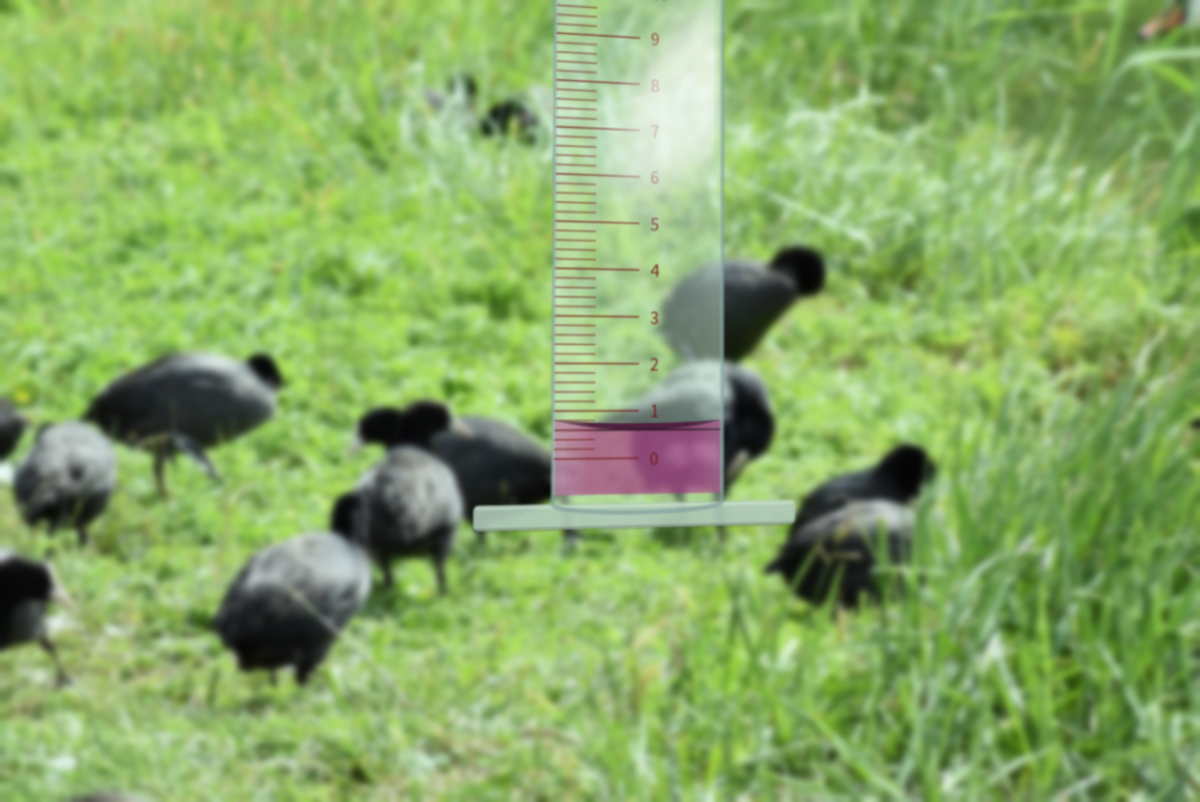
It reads 0.6,mL
